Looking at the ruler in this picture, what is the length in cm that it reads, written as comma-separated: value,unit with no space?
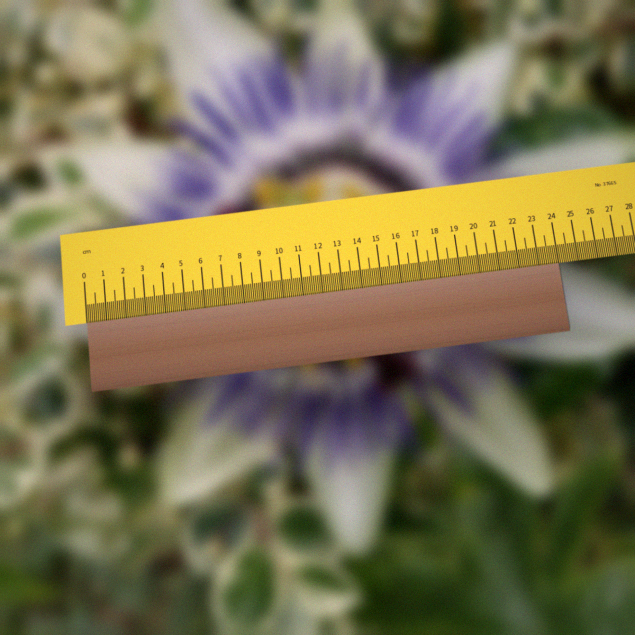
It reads 24,cm
